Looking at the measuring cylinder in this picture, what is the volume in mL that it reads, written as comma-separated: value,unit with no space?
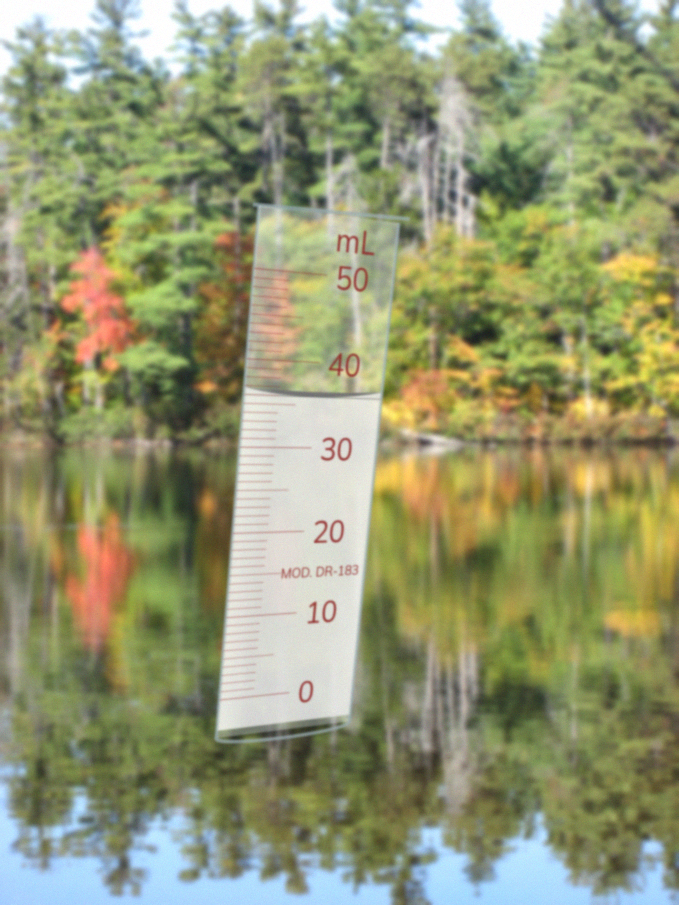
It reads 36,mL
